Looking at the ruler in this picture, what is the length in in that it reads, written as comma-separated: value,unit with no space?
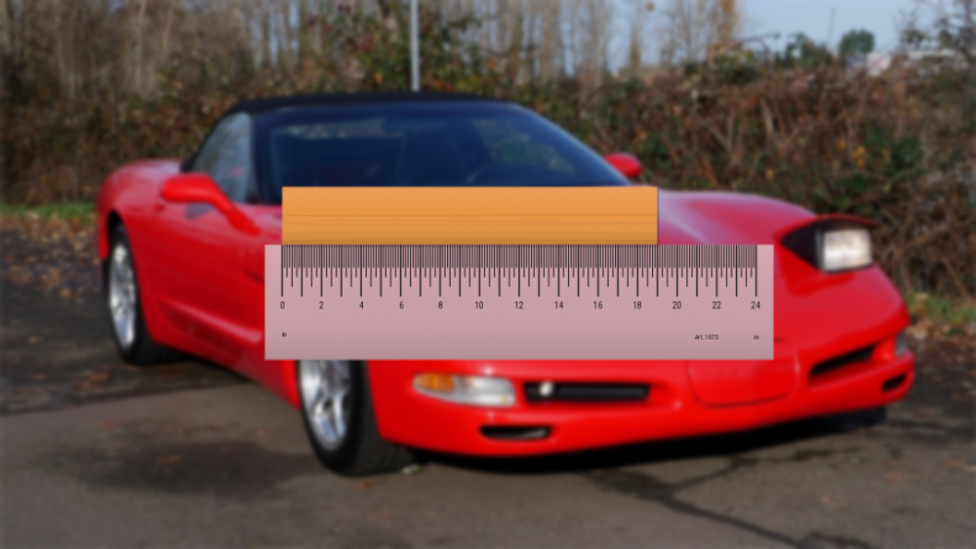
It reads 19,in
